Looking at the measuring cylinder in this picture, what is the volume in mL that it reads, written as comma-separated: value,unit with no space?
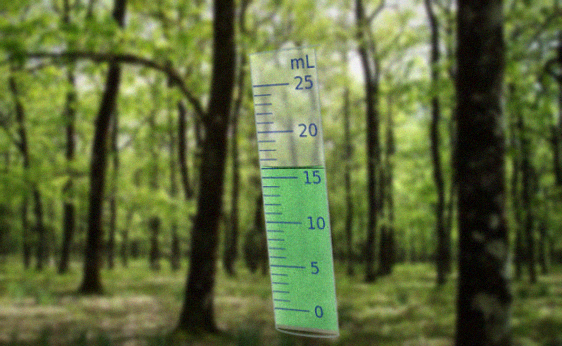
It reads 16,mL
